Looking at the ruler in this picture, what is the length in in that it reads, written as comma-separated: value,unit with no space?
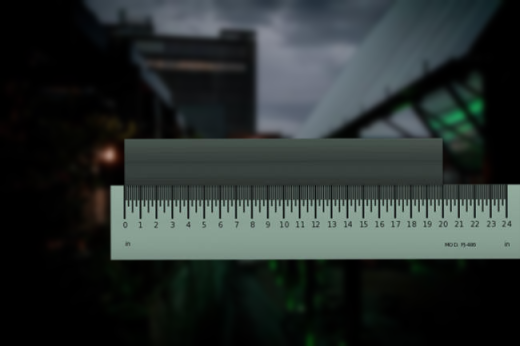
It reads 20,in
